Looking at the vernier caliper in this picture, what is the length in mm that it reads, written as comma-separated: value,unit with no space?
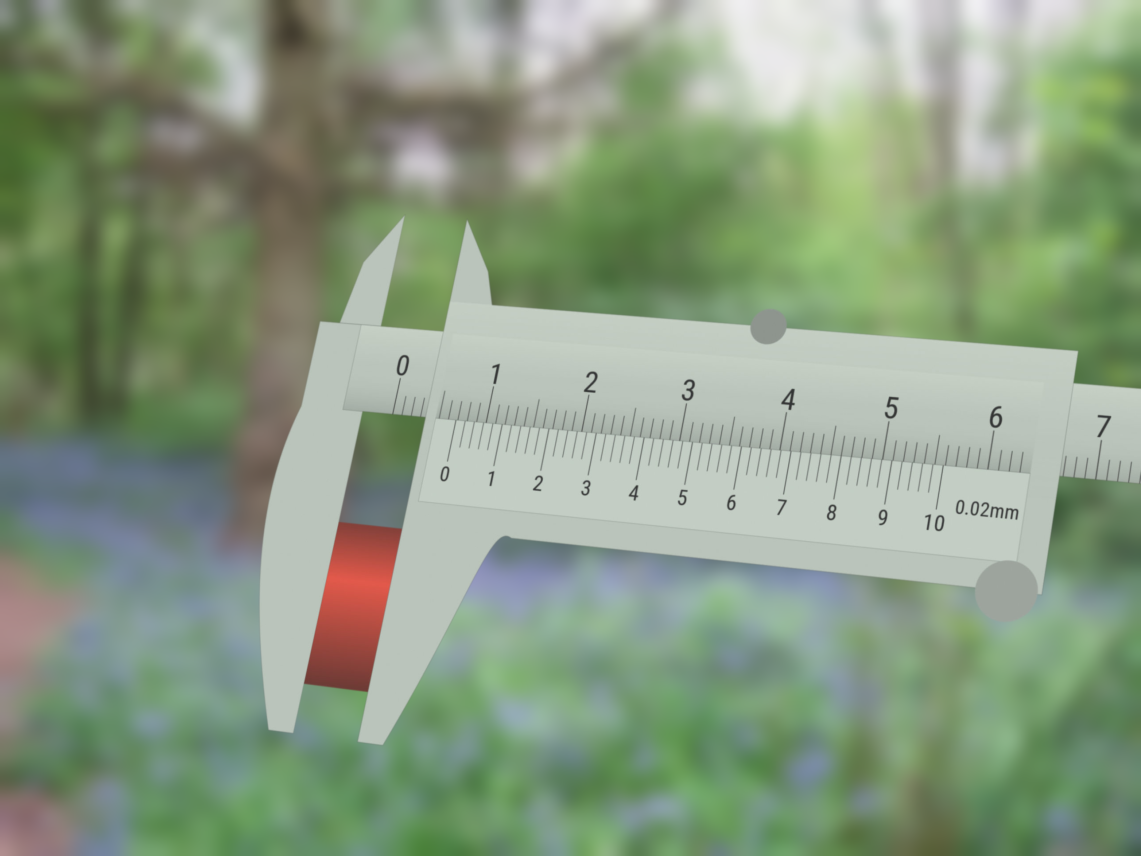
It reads 6.8,mm
